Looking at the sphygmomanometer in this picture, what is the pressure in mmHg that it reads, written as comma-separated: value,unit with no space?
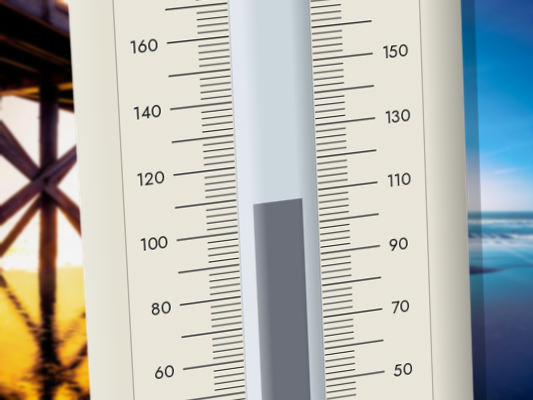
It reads 108,mmHg
